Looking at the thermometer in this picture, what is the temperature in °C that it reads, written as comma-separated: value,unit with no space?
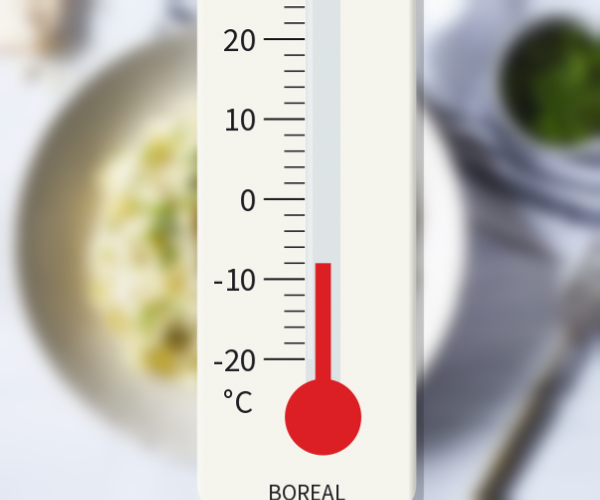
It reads -8,°C
